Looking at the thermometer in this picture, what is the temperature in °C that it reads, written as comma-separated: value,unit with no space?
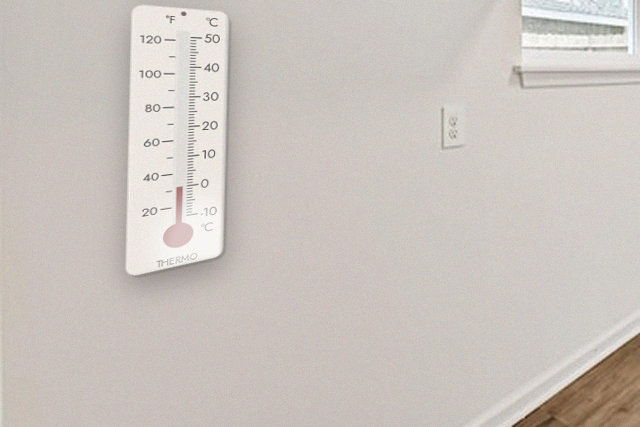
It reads 0,°C
